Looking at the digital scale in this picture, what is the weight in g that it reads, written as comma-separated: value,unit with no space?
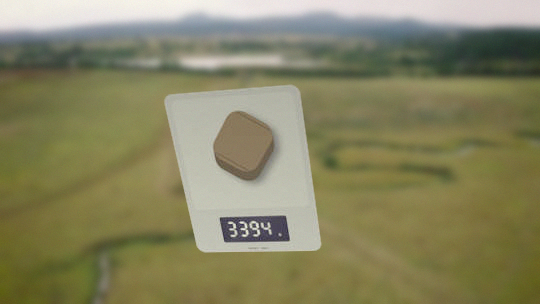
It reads 3394,g
